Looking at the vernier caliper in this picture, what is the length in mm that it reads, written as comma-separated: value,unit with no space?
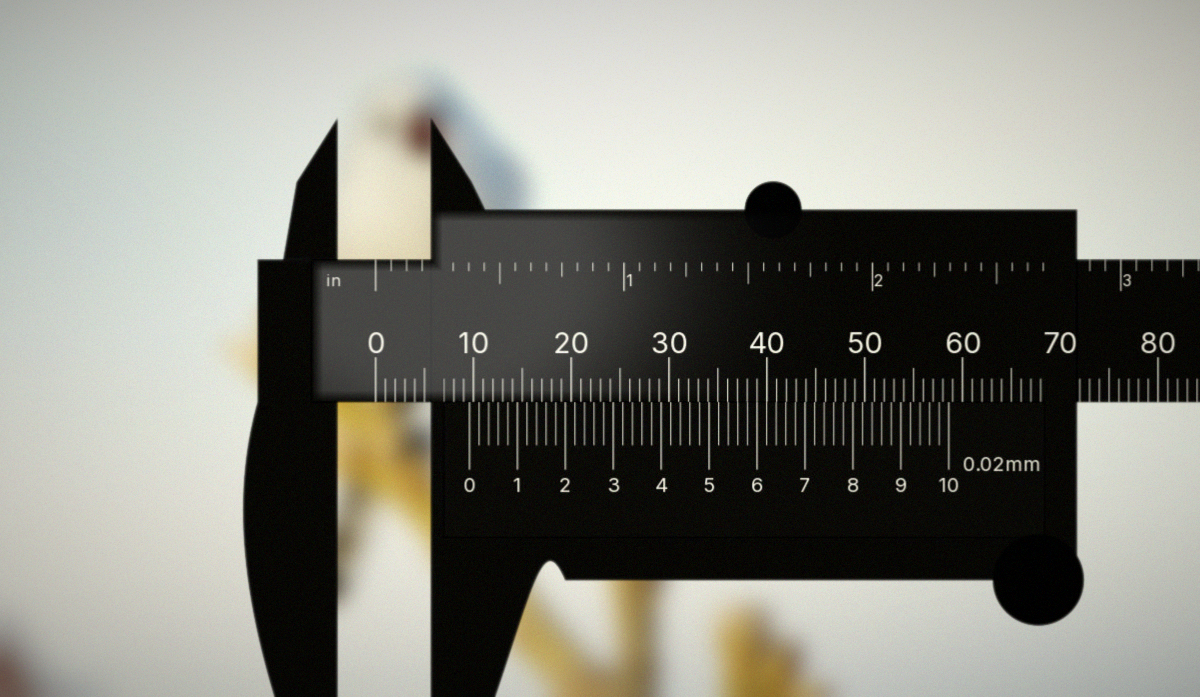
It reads 9.6,mm
